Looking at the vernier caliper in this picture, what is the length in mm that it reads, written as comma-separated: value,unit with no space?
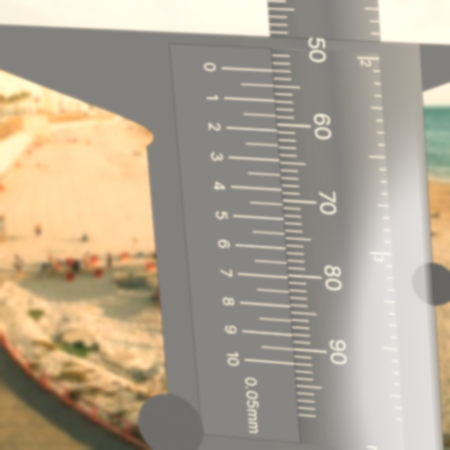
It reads 53.0,mm
